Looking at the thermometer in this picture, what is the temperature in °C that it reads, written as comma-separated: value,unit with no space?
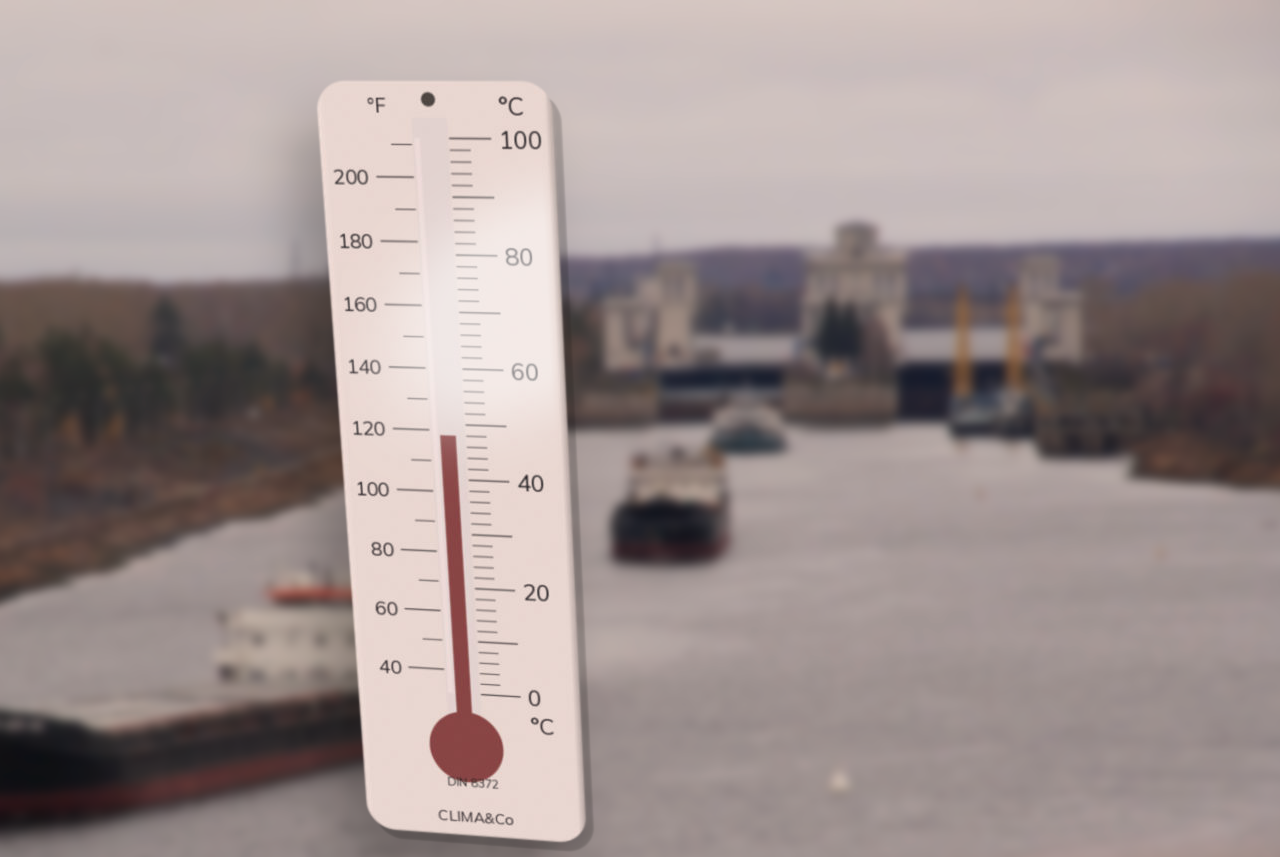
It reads 48,°C
